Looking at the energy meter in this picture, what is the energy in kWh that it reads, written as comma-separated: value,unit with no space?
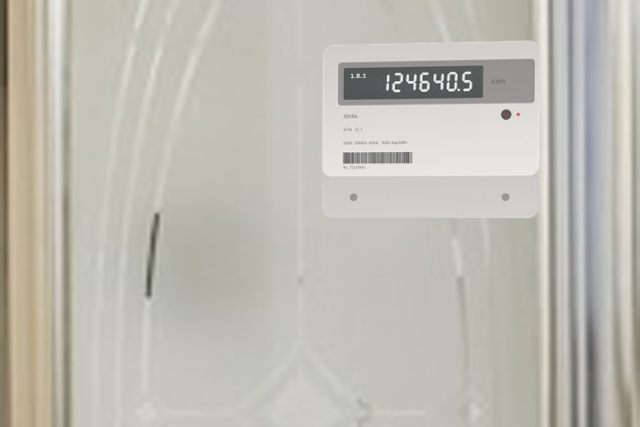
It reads 124640.5,kWh
